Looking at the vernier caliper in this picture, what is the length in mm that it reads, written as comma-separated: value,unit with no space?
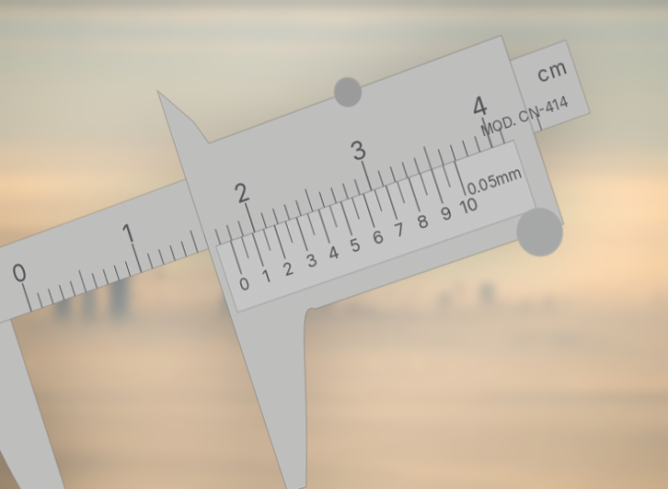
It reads 17.9,mm
